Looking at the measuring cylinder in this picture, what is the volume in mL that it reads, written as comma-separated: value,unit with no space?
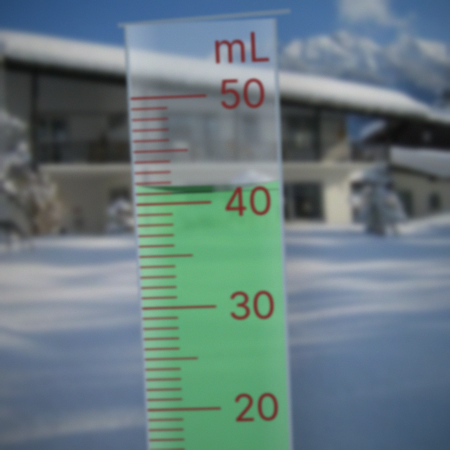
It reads 41,mL
